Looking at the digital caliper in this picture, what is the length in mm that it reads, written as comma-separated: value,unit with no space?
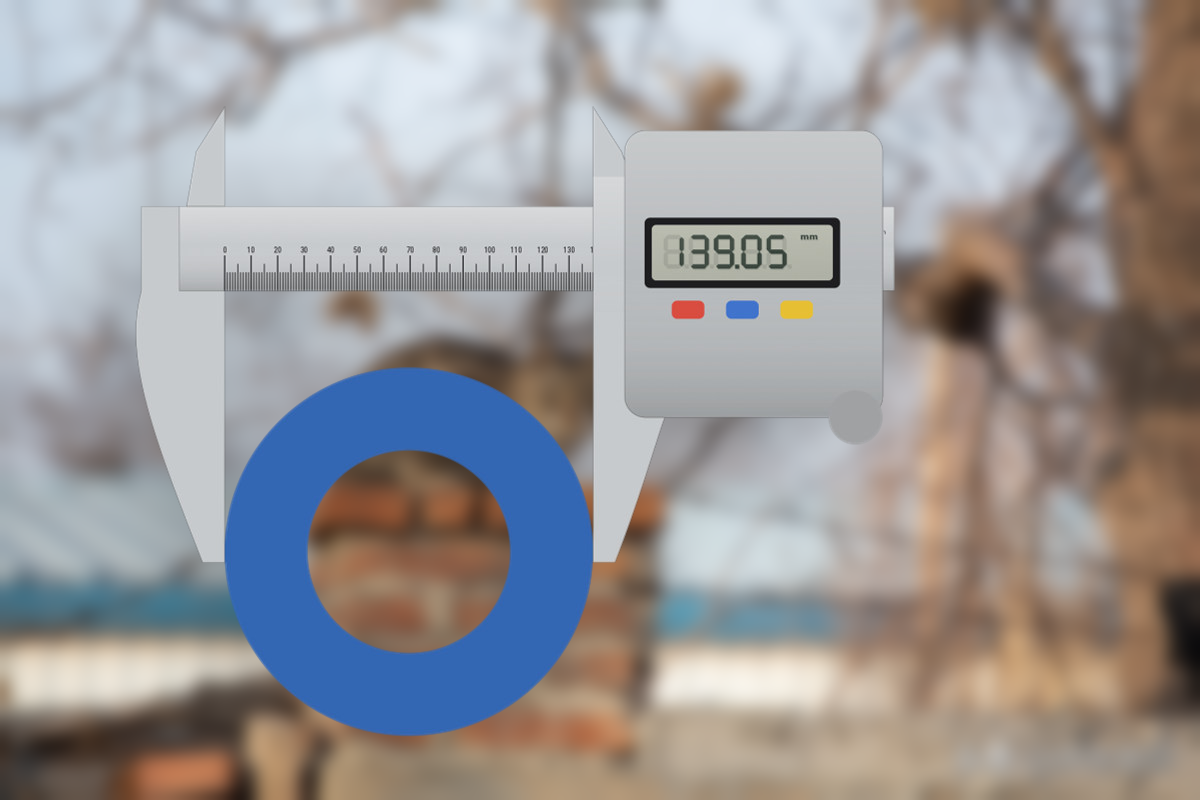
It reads 139.05,mm
